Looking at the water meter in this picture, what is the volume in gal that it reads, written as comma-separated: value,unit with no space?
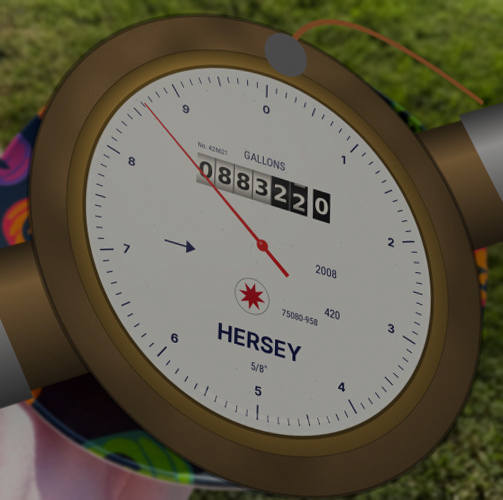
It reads 883218.6,gal
